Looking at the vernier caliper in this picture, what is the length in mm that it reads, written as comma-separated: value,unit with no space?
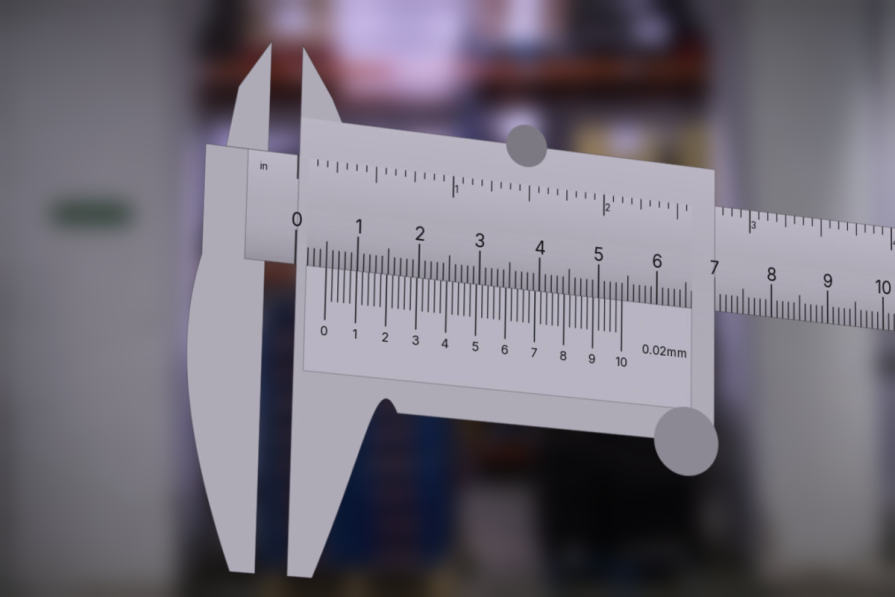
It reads 5.0,mm
